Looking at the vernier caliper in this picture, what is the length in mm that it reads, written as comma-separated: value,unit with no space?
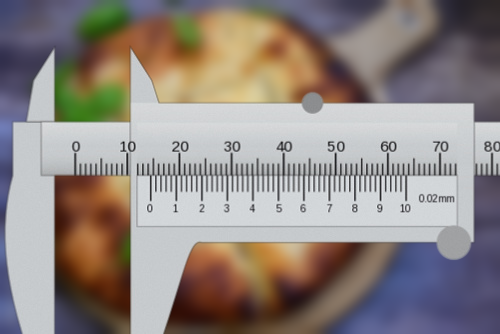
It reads 14.5,mm
